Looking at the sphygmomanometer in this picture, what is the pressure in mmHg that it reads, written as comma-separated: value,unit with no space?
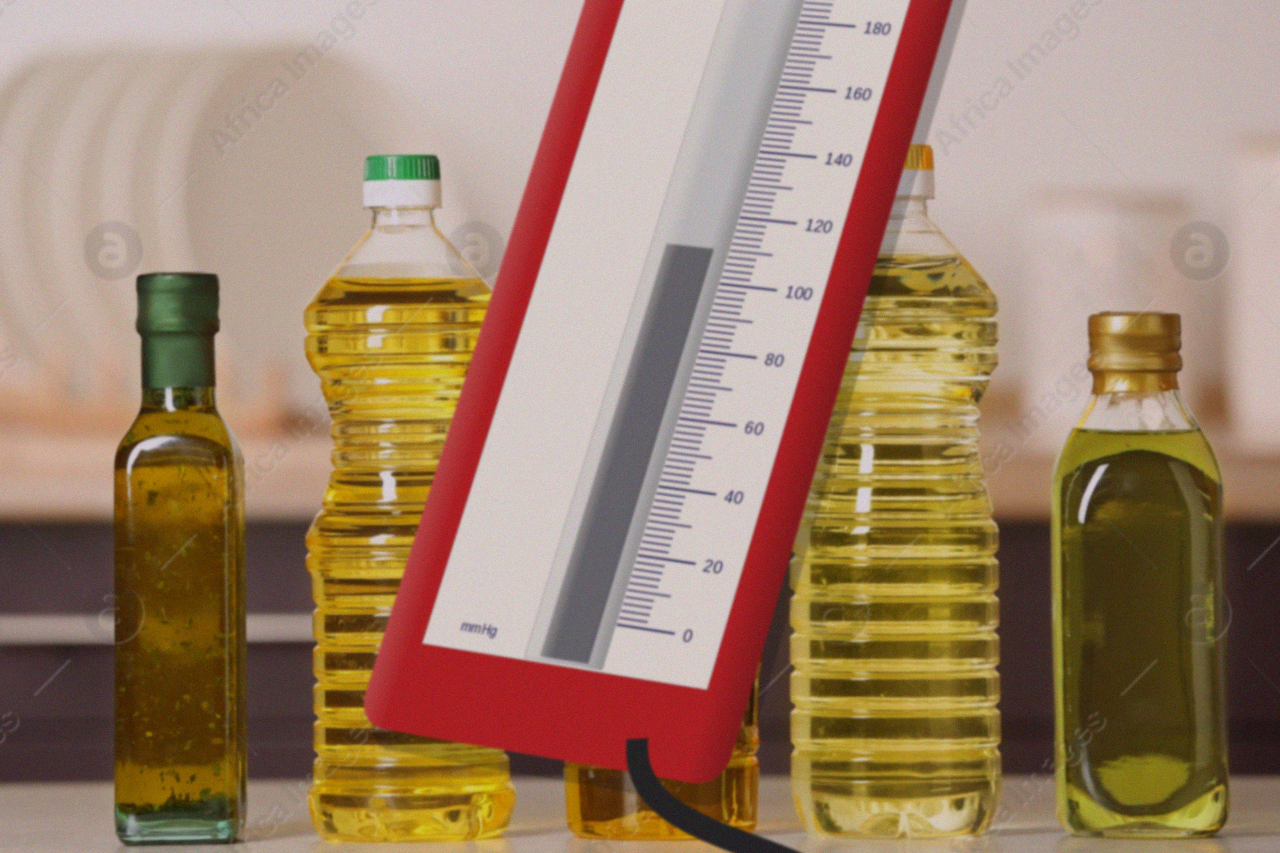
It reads 110,mmHg
